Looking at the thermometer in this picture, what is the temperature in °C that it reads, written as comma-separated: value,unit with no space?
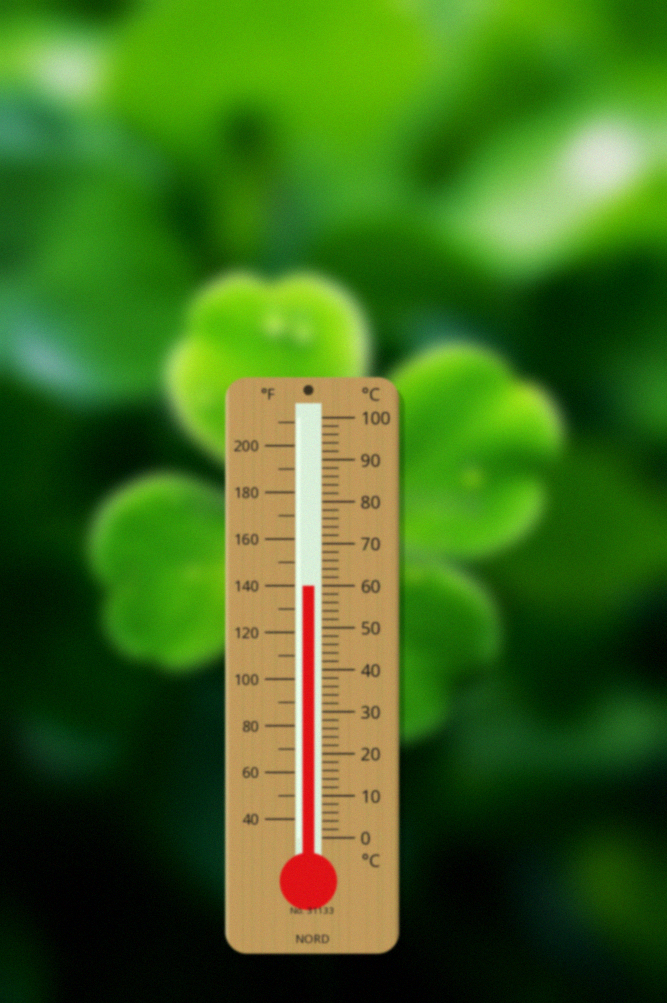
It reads 60,°C
